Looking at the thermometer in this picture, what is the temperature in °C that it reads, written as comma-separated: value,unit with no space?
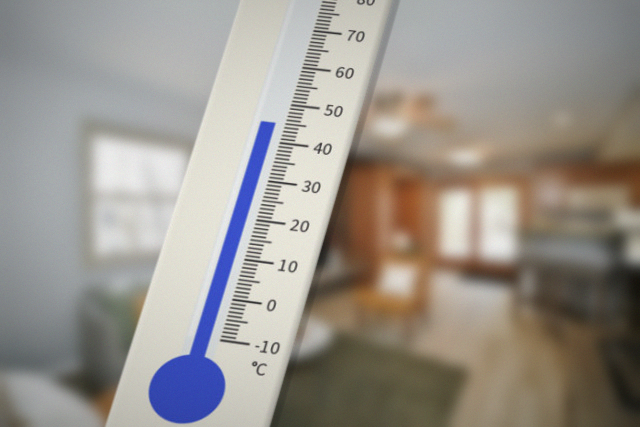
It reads 45,°C
